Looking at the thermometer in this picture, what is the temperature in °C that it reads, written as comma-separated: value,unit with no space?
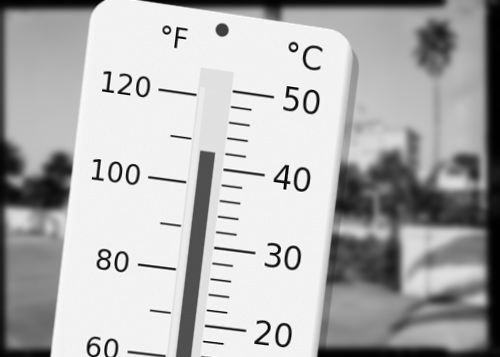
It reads 42,°C
